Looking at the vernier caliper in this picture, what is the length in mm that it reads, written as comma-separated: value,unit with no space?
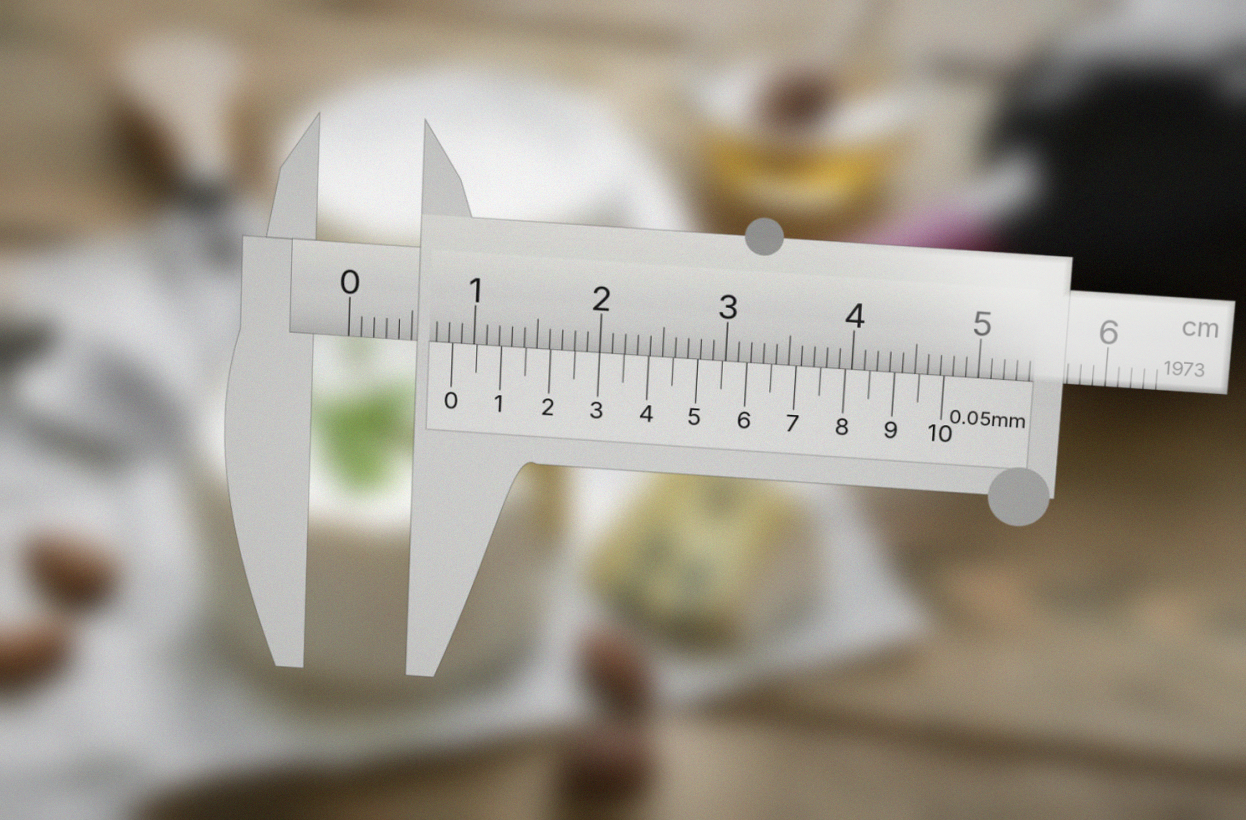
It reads 8.3,mm
